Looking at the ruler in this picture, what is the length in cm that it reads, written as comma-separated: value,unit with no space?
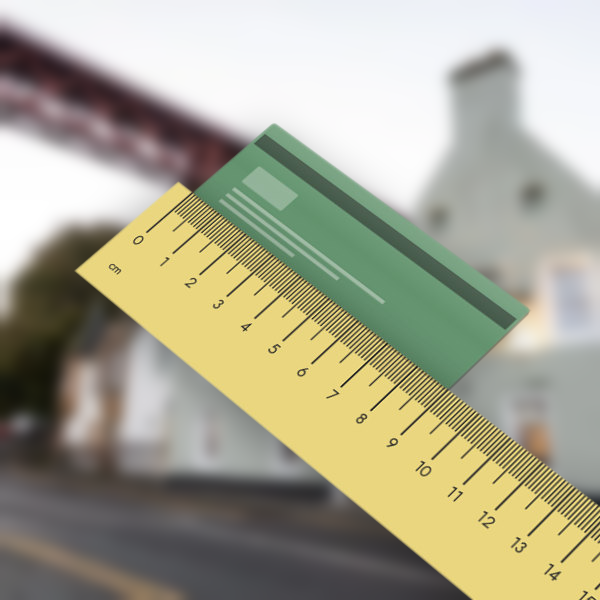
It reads 9,cm
